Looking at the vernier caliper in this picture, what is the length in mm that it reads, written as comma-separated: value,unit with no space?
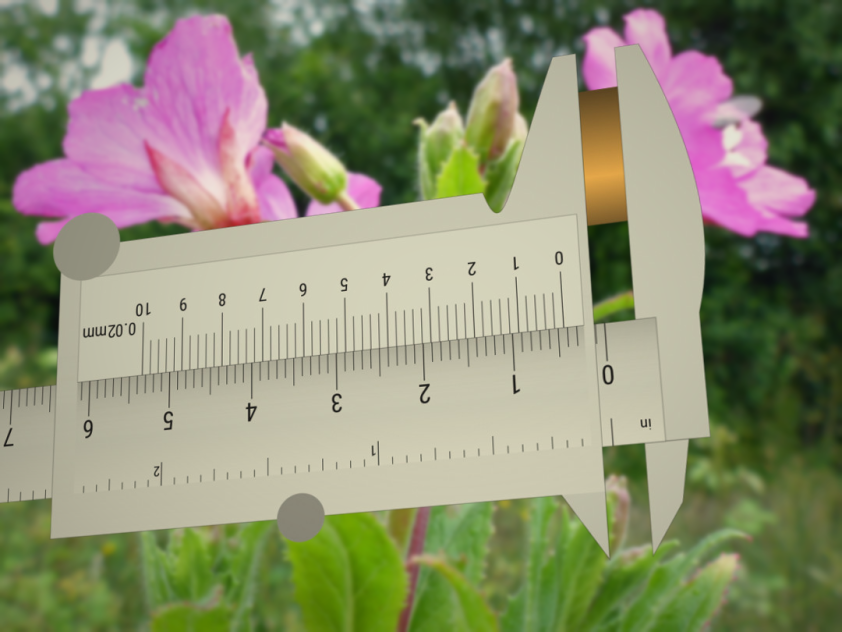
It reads 4.4,mm
